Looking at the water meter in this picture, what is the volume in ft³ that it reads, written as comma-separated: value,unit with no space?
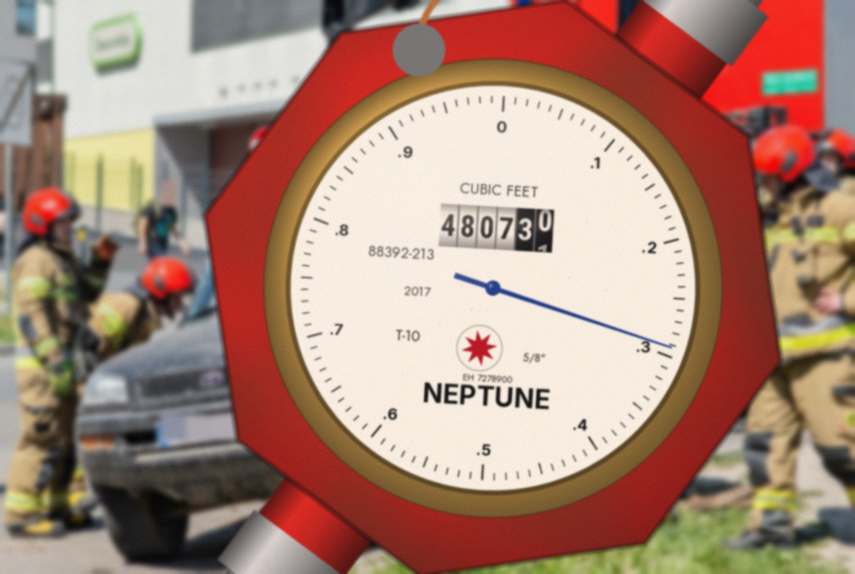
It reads 480730.29,ft³
